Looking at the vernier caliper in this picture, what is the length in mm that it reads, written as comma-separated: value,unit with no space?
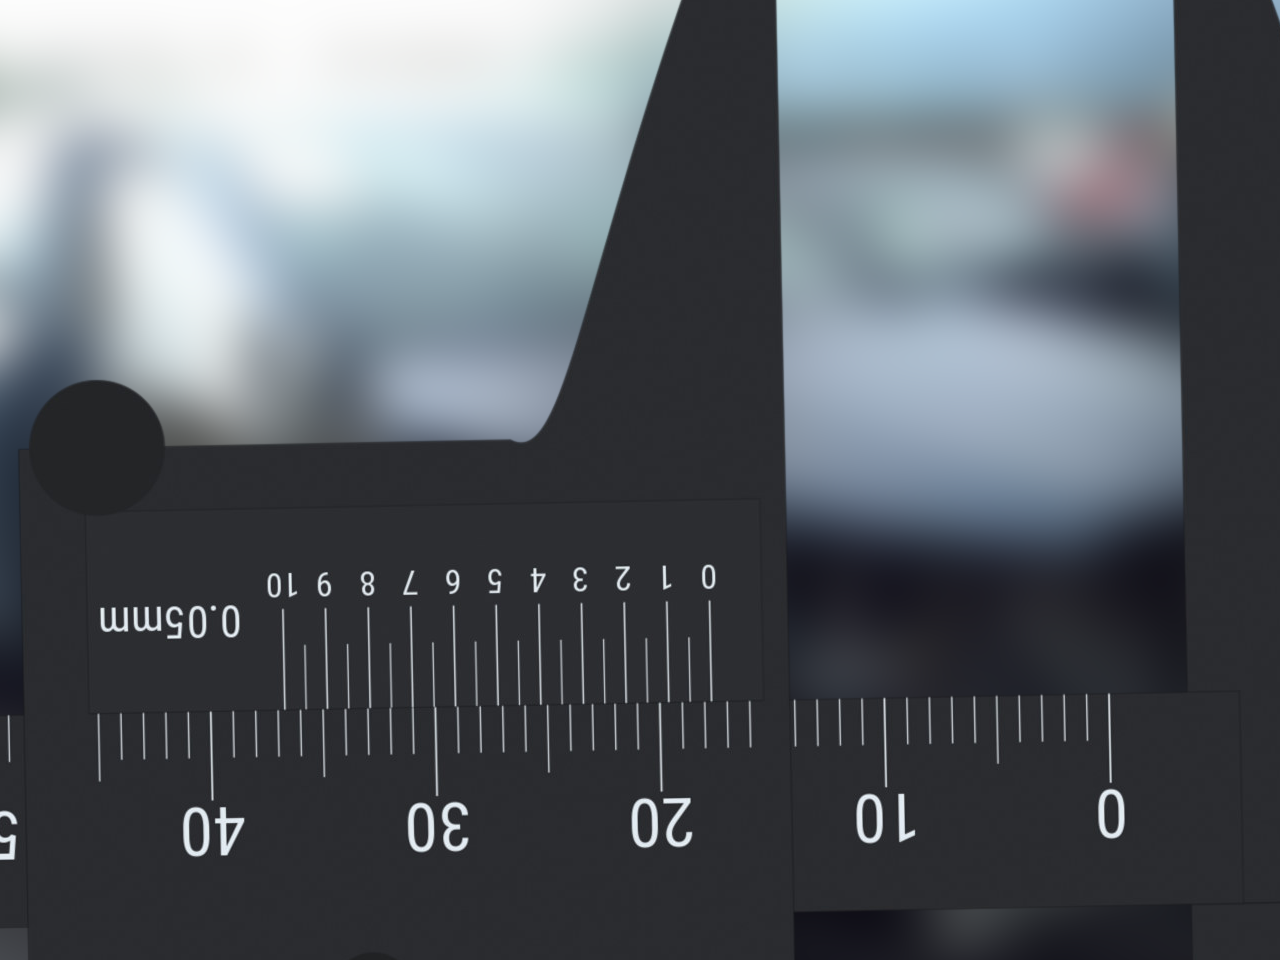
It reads 17.7,mm
